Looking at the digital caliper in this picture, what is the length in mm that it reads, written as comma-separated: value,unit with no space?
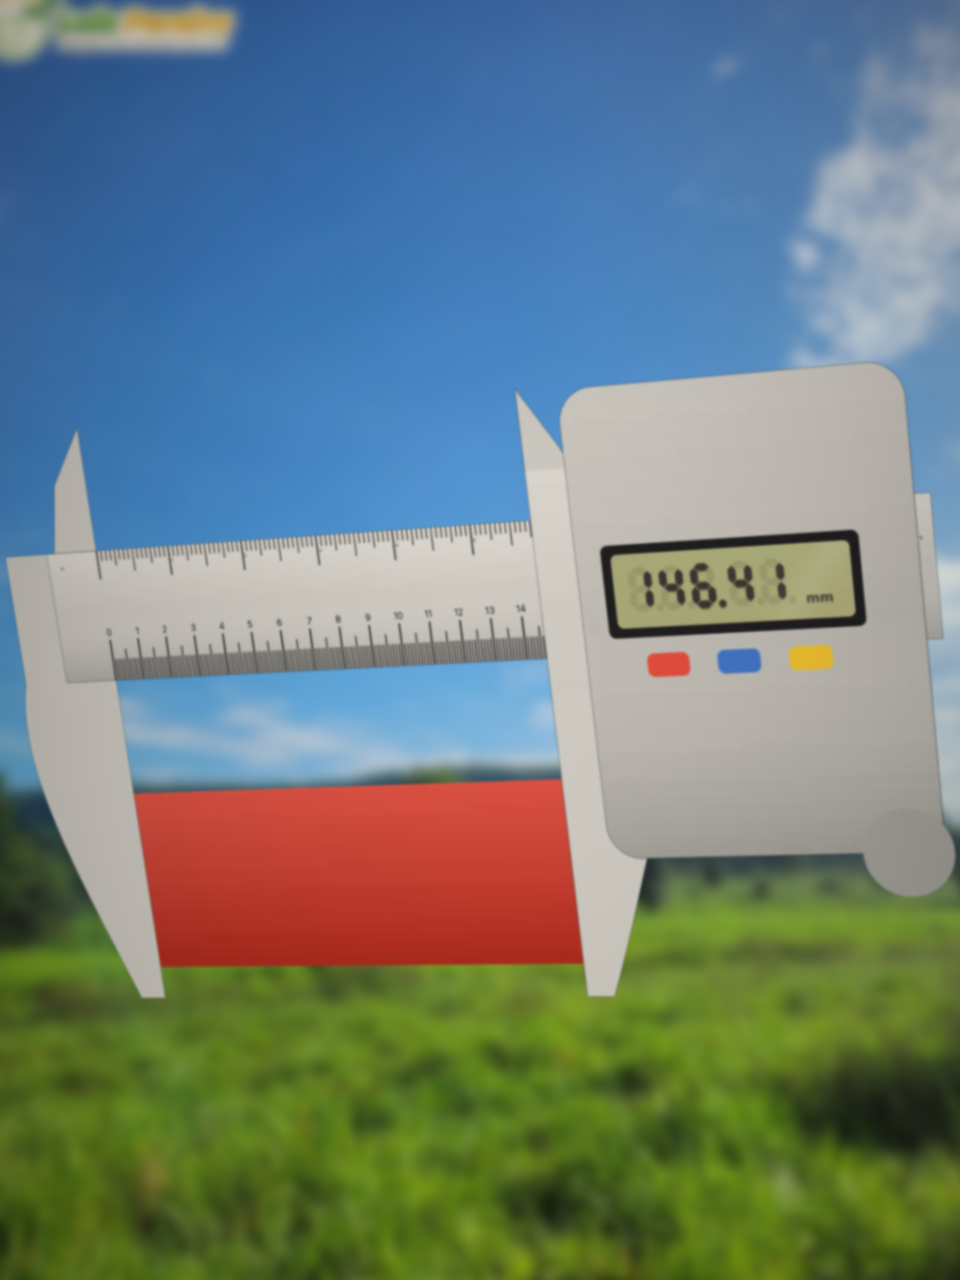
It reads 146.41,mm
